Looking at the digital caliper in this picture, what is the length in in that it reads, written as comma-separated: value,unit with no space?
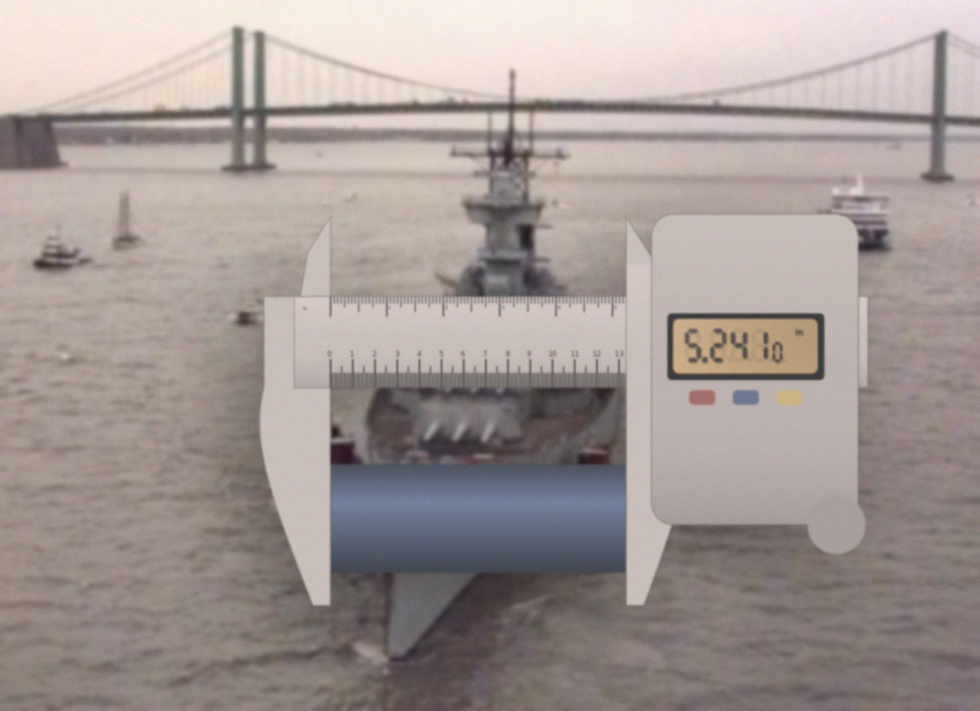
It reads 5.2410,in
